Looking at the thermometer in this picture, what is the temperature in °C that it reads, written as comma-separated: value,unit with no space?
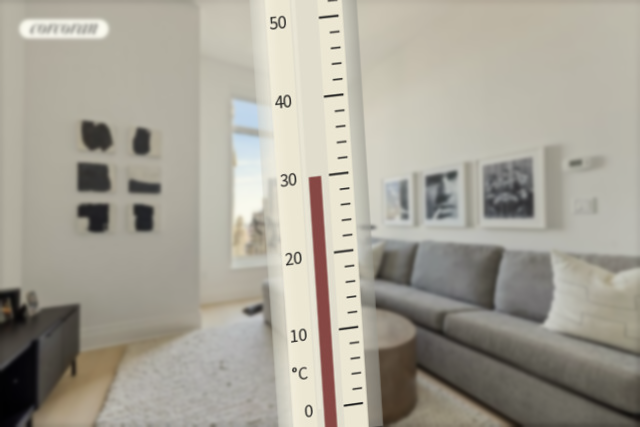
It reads 30,°C
